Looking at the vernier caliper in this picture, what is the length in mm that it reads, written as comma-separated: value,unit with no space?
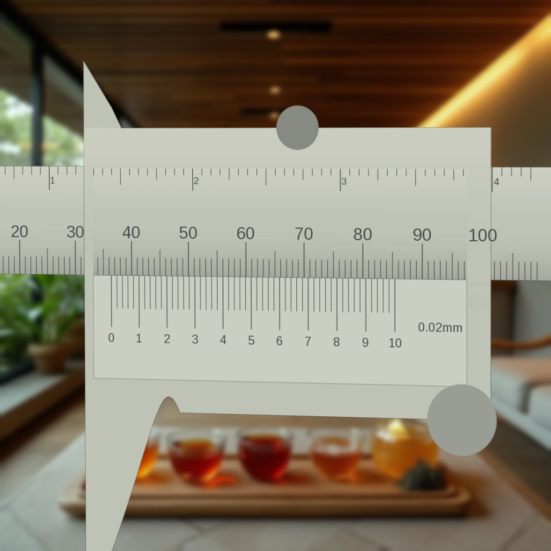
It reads 36.4,mm
